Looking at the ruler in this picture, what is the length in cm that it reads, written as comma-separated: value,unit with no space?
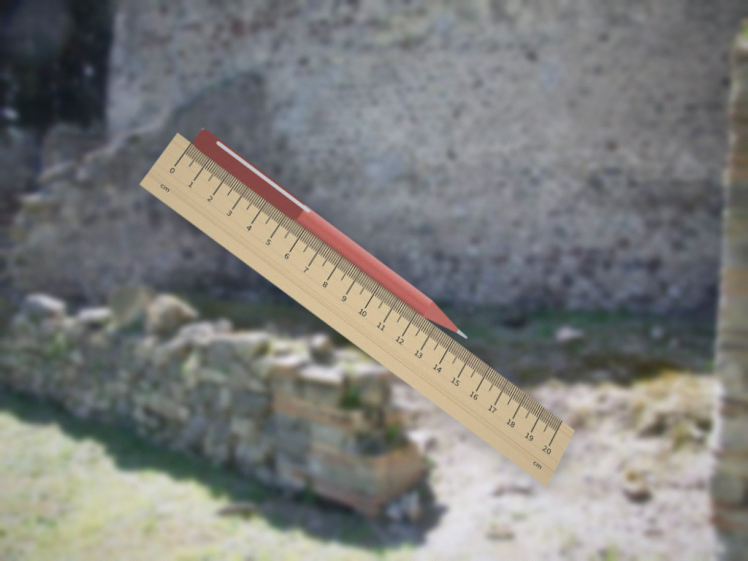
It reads 14.5,cm
